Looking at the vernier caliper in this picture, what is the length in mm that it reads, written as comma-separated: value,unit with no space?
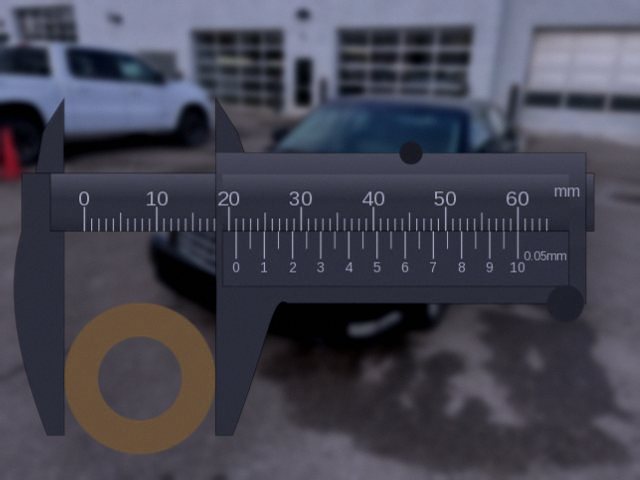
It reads 21.0,mm
